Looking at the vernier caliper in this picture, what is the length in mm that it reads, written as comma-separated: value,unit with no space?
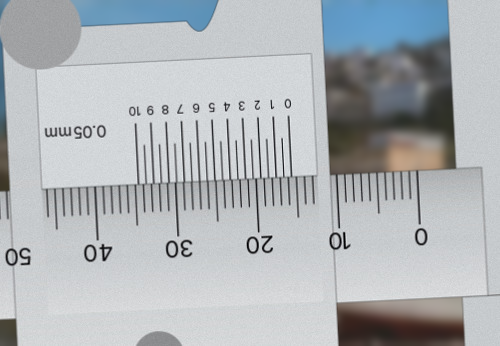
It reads 15.6,mm
